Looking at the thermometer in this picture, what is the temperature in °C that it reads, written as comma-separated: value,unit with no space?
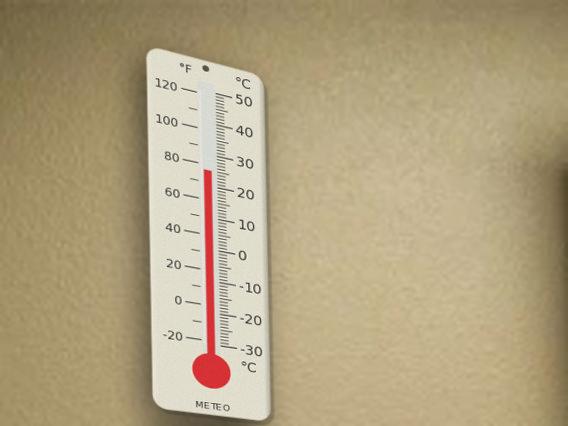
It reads 25,°C
